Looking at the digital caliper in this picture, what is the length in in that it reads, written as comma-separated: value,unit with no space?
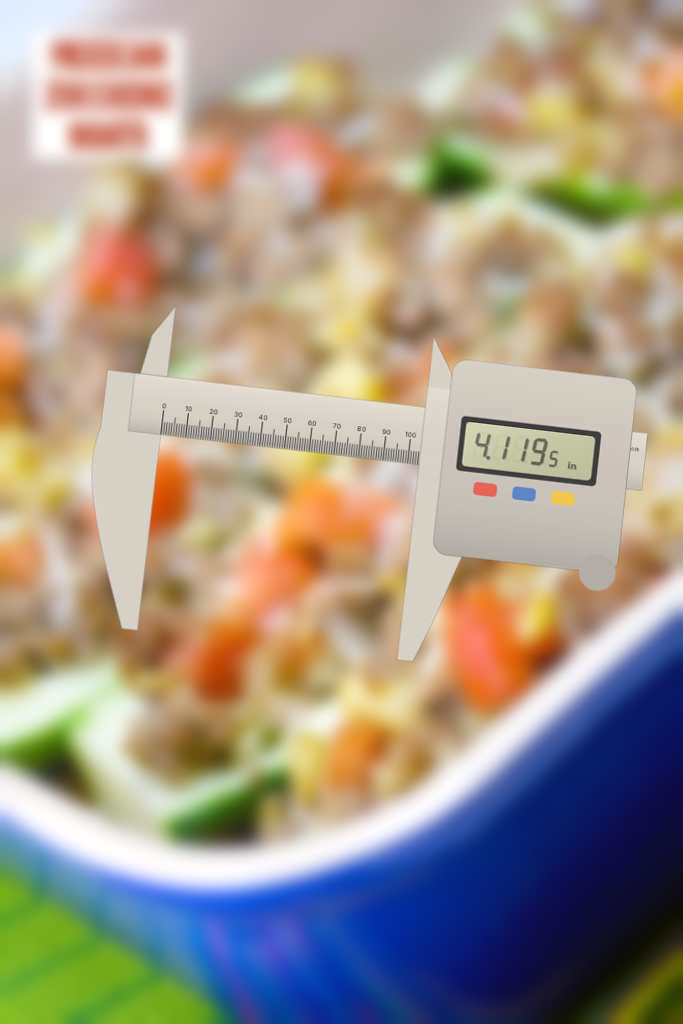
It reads 4.1195,in
